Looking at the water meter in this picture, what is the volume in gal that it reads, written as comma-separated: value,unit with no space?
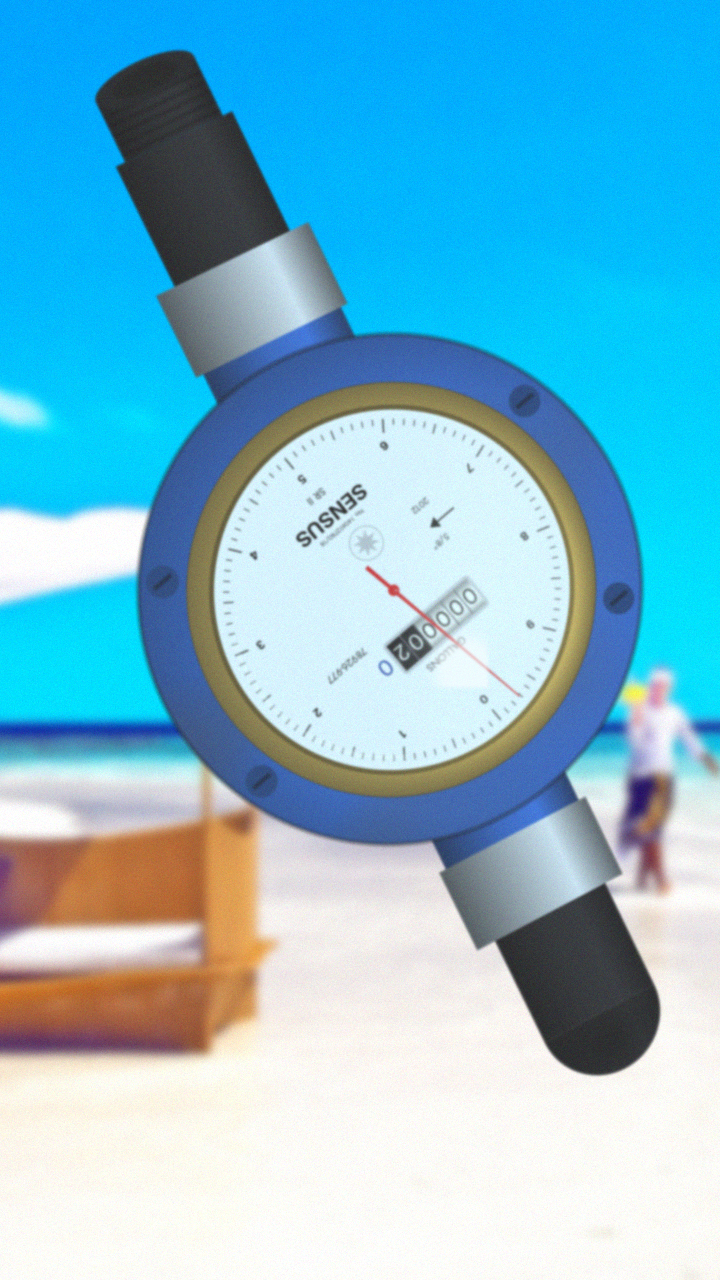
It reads 19.7,gal
